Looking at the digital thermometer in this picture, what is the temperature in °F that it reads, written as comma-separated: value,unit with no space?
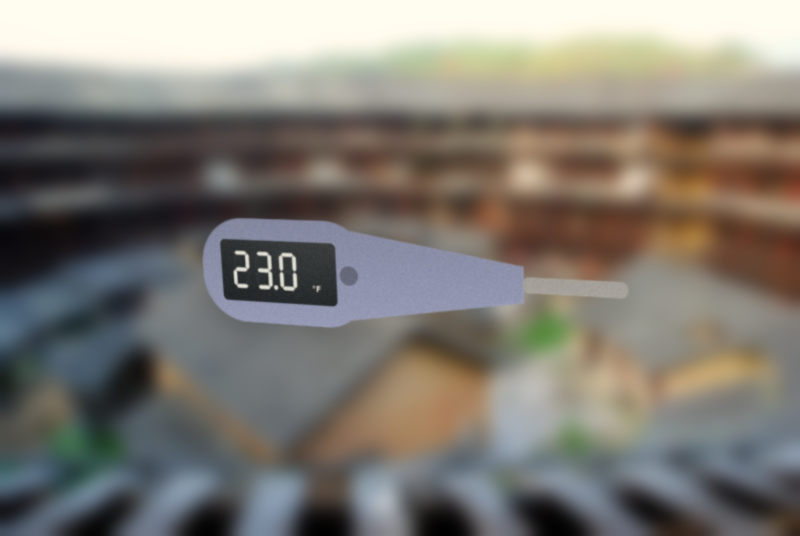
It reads 23.0,°F
